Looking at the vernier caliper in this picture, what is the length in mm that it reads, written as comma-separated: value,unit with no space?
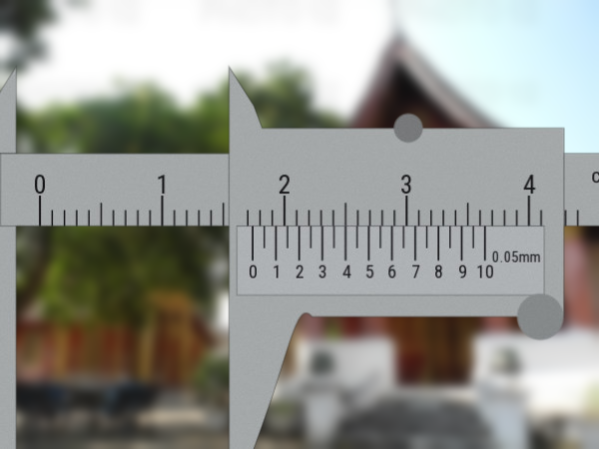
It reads 17.4,mm
